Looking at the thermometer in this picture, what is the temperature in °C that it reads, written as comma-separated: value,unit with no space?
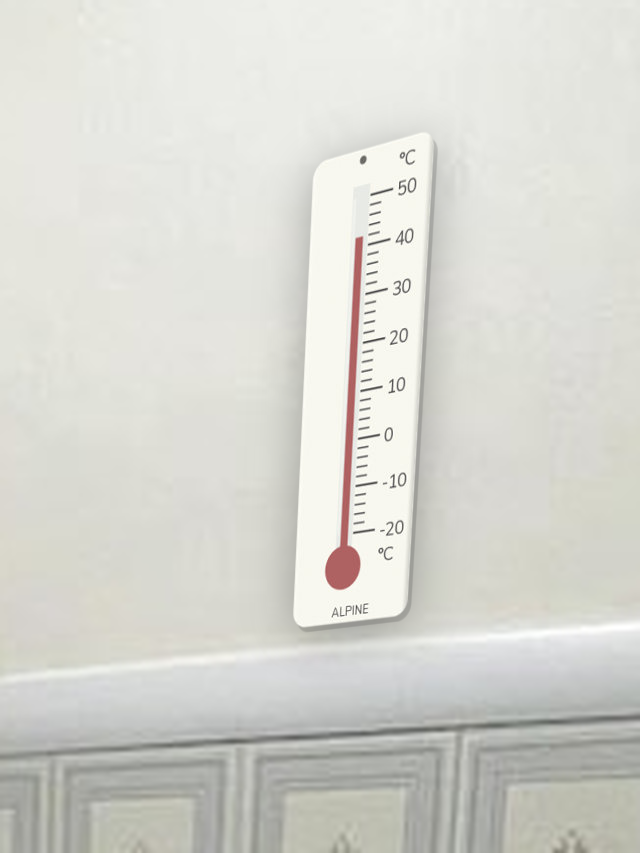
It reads 42,°C
